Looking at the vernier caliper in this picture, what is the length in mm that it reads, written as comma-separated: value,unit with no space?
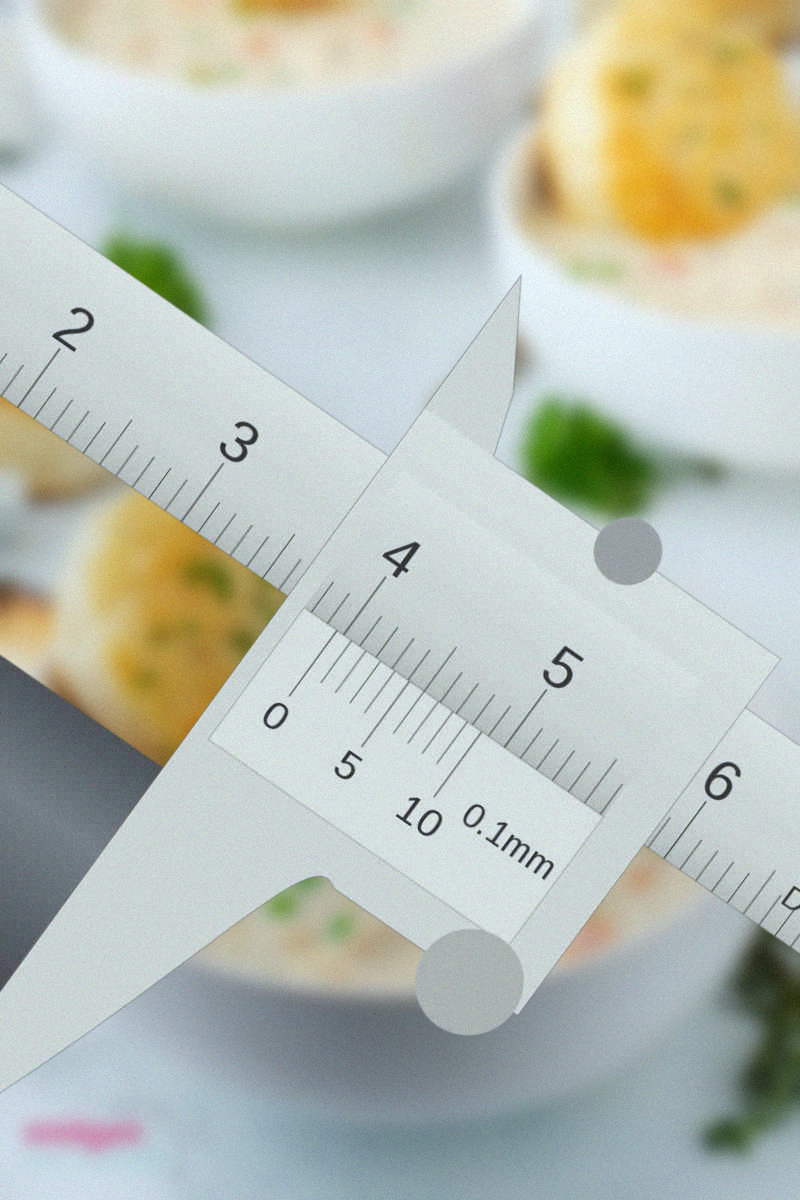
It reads 39.6,mm
